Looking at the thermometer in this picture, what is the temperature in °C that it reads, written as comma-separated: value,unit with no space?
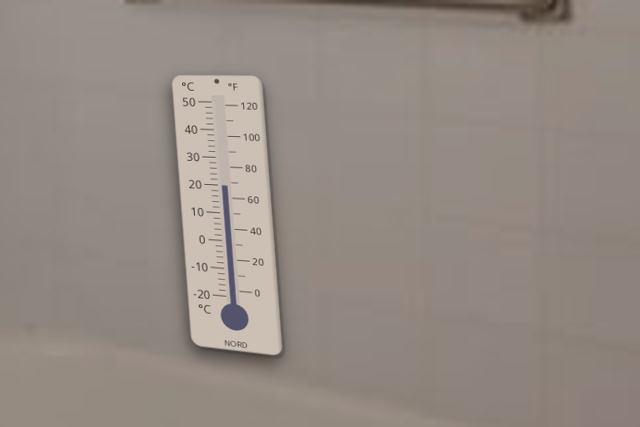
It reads 20,°C
